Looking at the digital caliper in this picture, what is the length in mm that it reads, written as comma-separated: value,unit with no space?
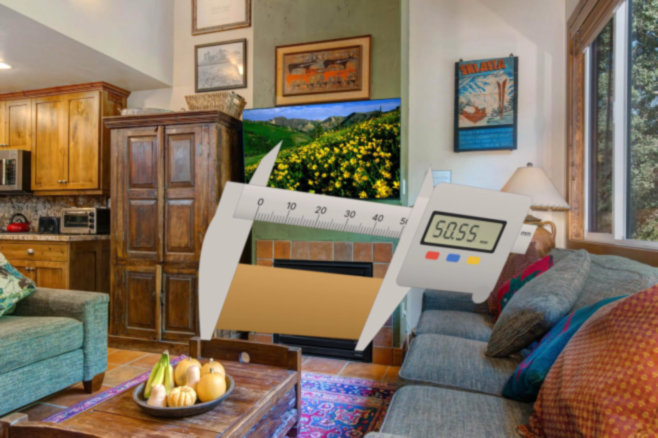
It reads 50.55,mm
